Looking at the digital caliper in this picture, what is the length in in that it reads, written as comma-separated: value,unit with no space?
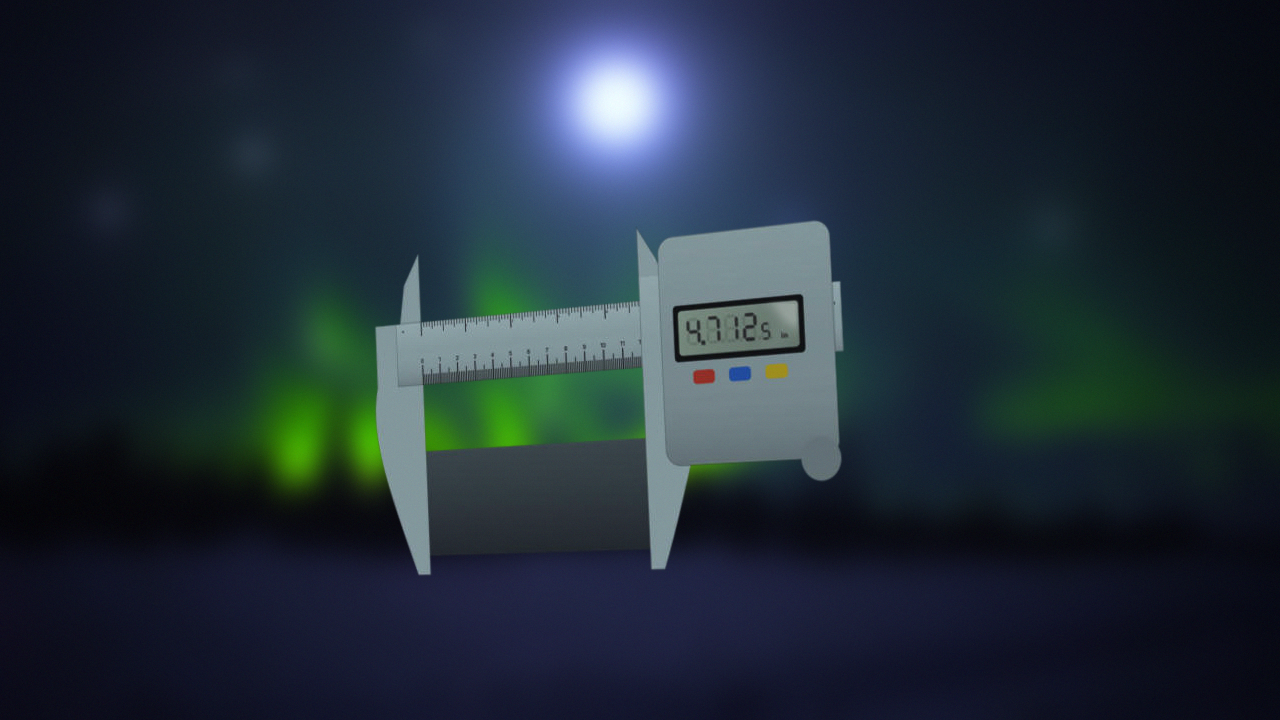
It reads 4.7125,in
